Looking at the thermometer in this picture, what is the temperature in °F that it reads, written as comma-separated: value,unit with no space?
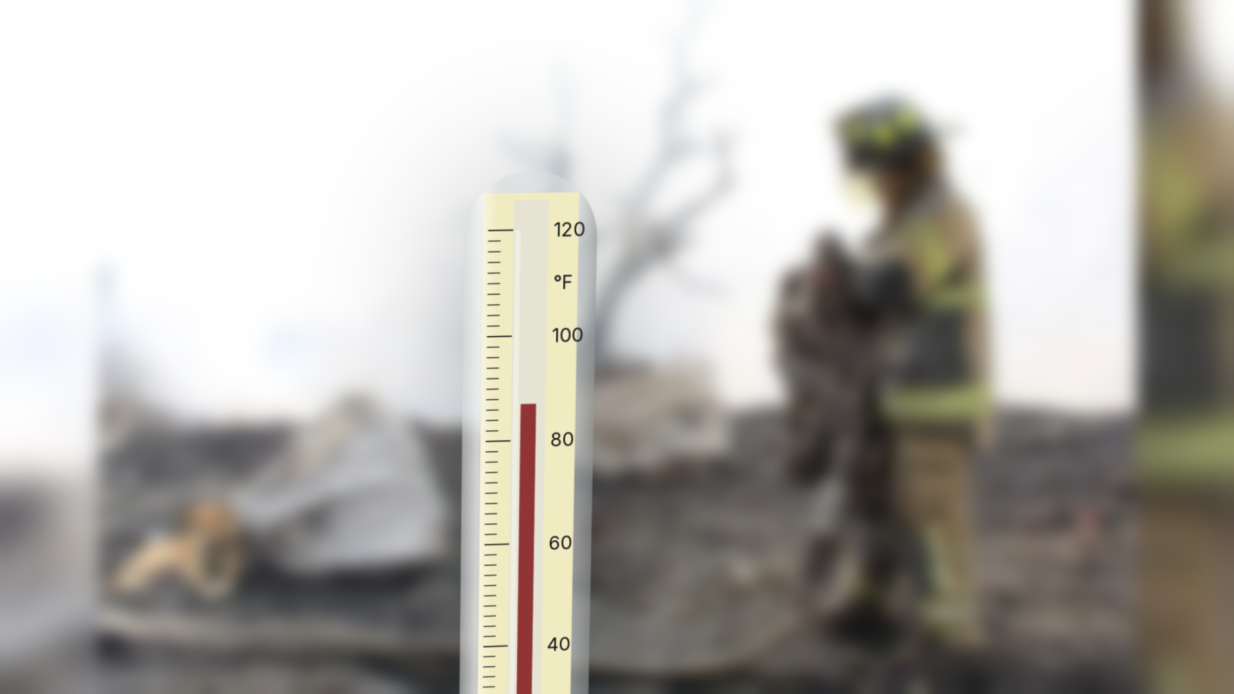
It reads 87,°F
